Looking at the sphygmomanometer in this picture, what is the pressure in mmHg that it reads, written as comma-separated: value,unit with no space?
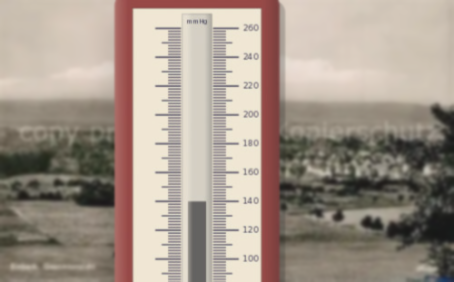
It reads 140,mmHg
